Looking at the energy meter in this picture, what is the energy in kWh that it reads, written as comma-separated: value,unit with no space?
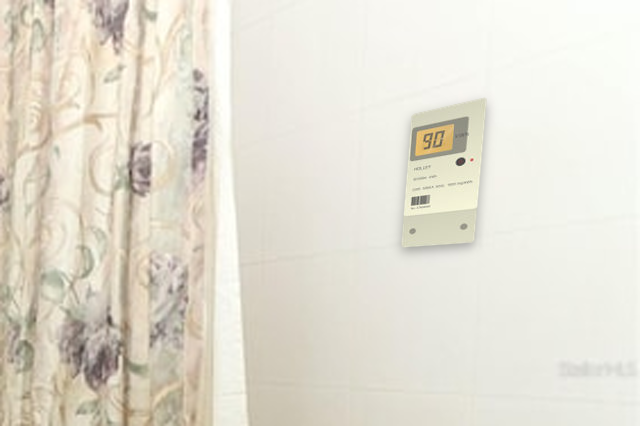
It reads 90,kWh
